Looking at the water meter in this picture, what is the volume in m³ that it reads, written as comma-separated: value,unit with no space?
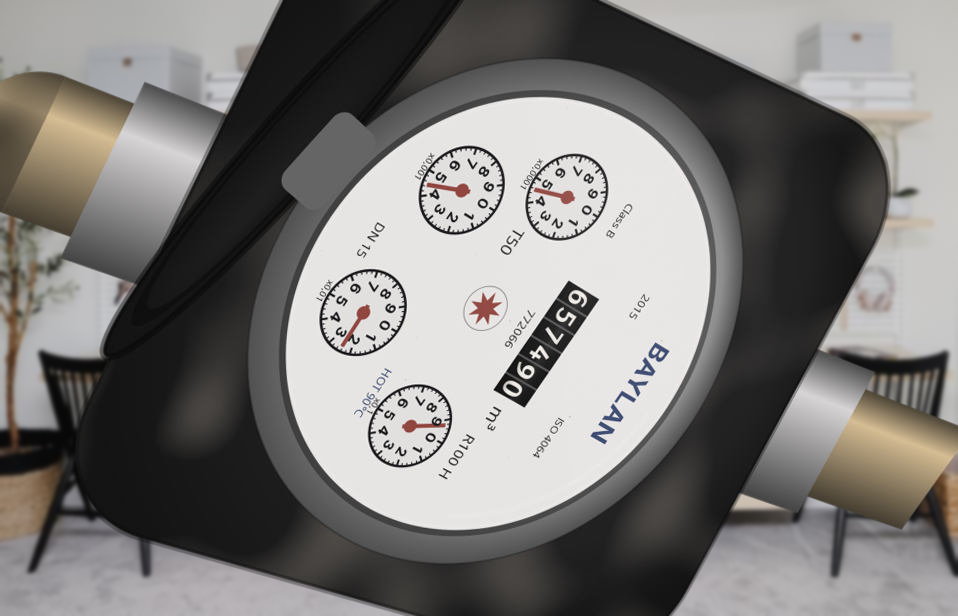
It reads 657489.9244,m³
